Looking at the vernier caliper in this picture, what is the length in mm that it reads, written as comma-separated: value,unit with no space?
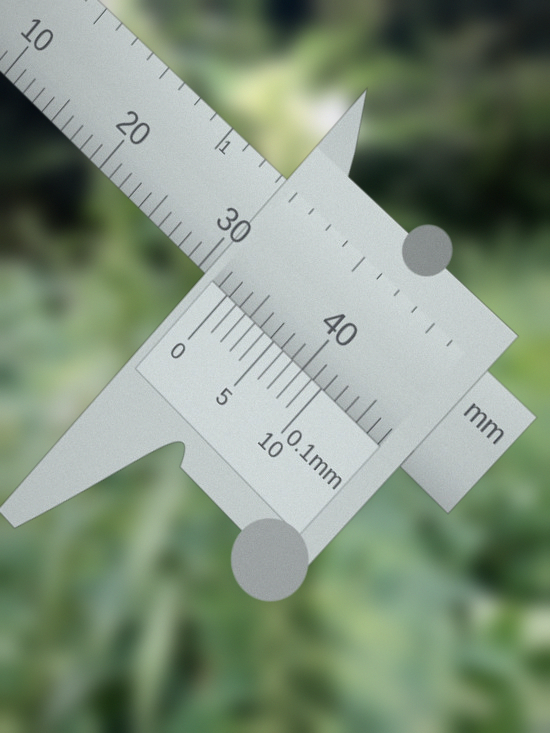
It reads 32.8,mm
